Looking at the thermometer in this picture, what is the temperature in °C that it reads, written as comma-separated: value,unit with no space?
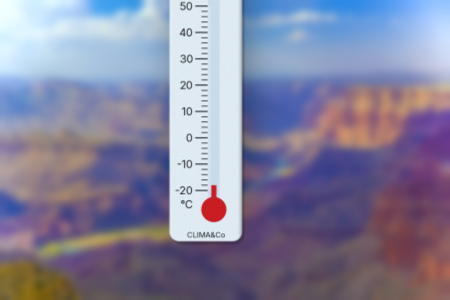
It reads -18,°C
